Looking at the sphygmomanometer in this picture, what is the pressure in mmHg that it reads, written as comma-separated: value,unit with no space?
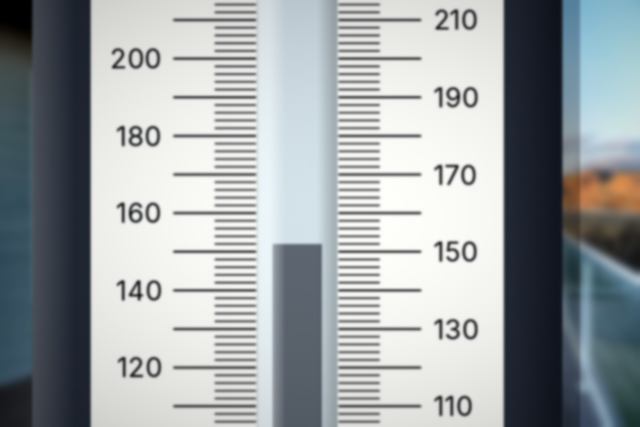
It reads 152,mmHg
